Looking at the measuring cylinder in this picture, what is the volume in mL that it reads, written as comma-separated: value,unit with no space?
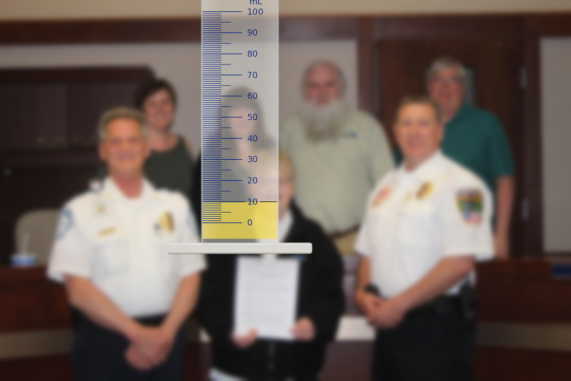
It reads 10,mL
